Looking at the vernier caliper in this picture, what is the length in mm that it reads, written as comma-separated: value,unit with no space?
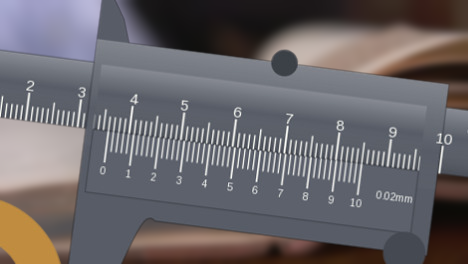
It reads 36.0,mm
